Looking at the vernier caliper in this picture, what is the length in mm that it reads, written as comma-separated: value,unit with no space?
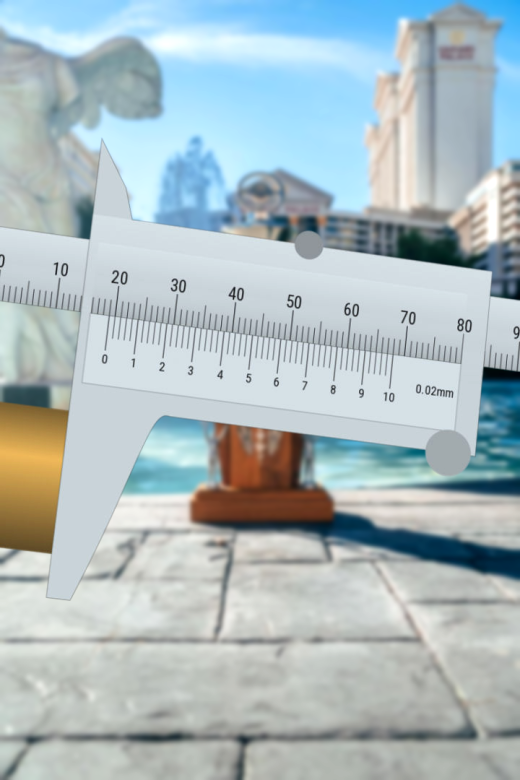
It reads 19.0,mm
